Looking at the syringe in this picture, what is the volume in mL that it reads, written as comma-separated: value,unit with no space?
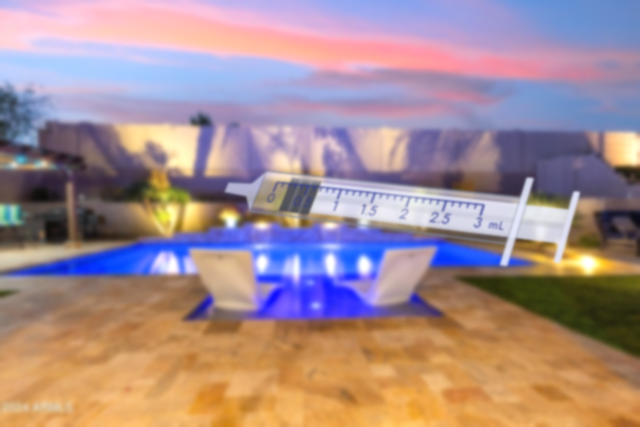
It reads 0.2,mL
